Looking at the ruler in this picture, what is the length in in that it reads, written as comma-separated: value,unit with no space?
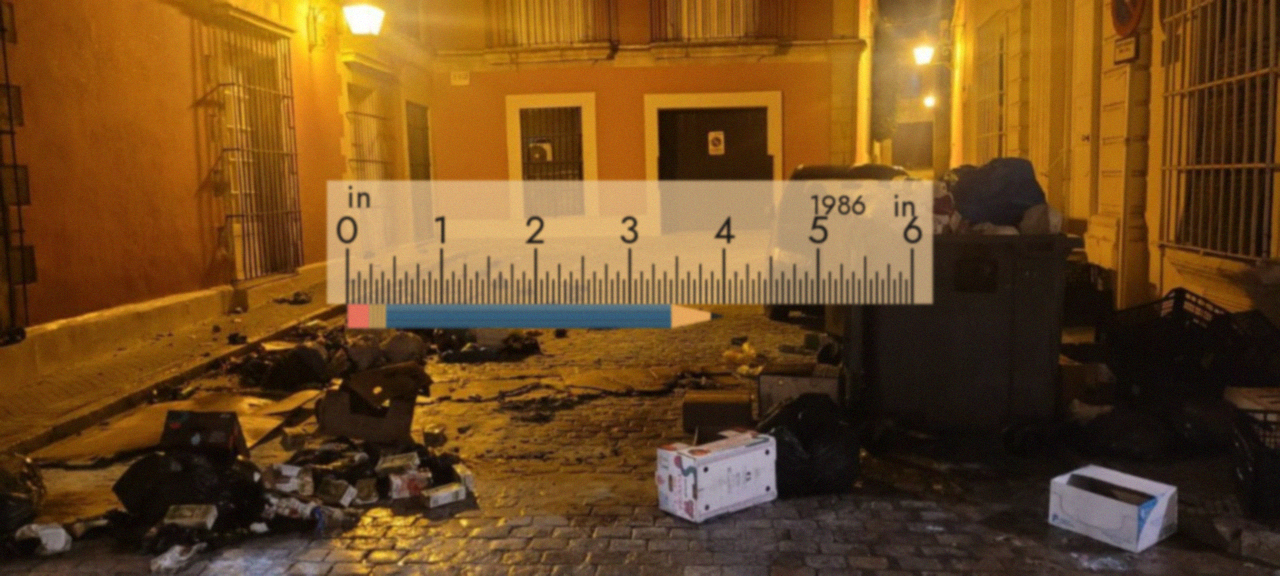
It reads 4,in
